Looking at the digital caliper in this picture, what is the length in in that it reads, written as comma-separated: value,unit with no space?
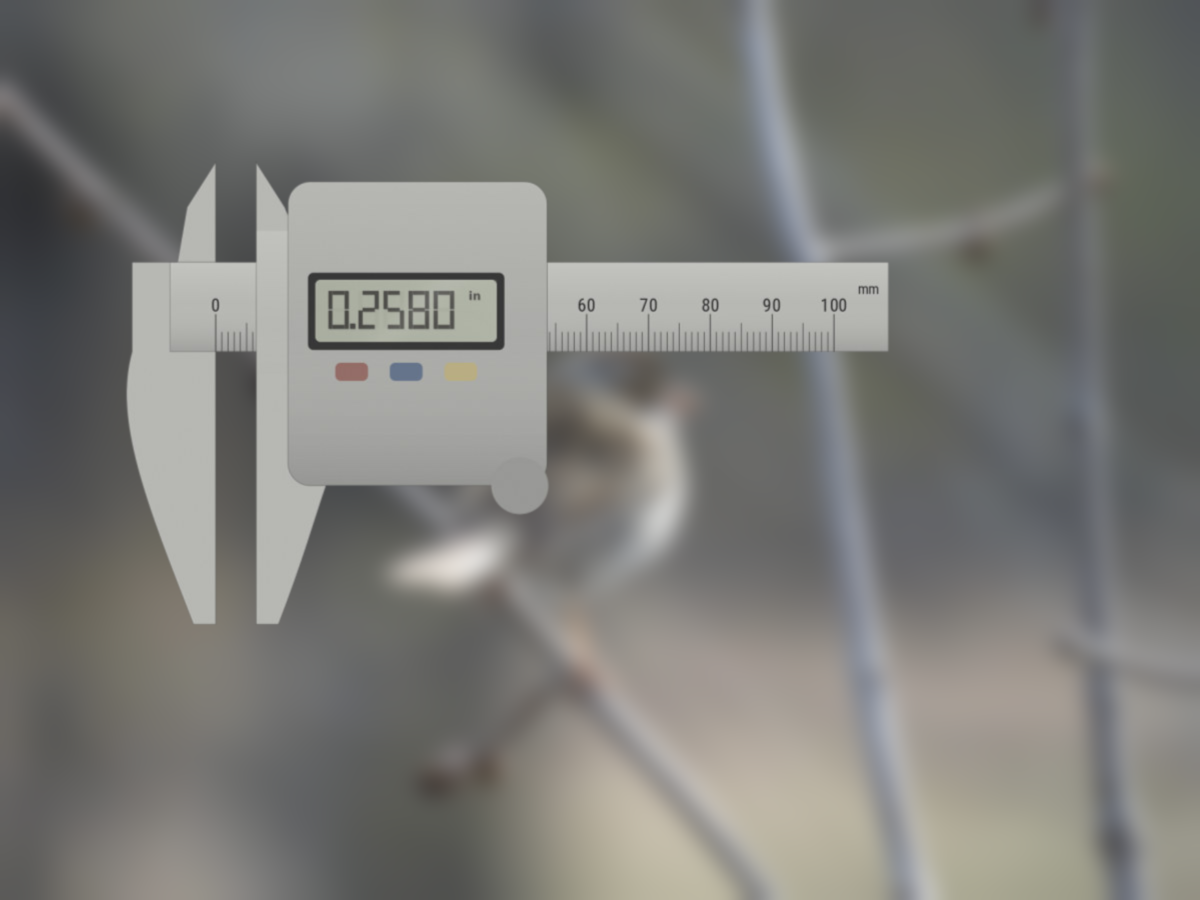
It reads 0.2580,in
